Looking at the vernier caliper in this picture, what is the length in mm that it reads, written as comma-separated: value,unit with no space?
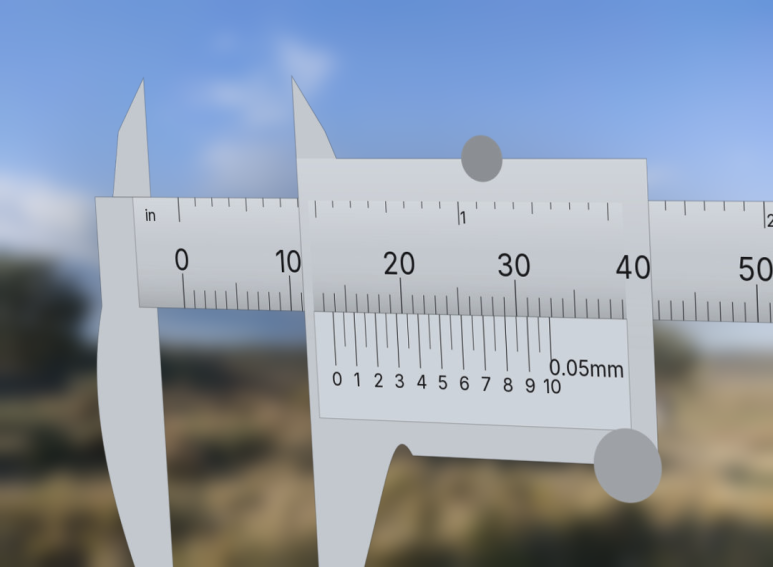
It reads 13.8,mm
